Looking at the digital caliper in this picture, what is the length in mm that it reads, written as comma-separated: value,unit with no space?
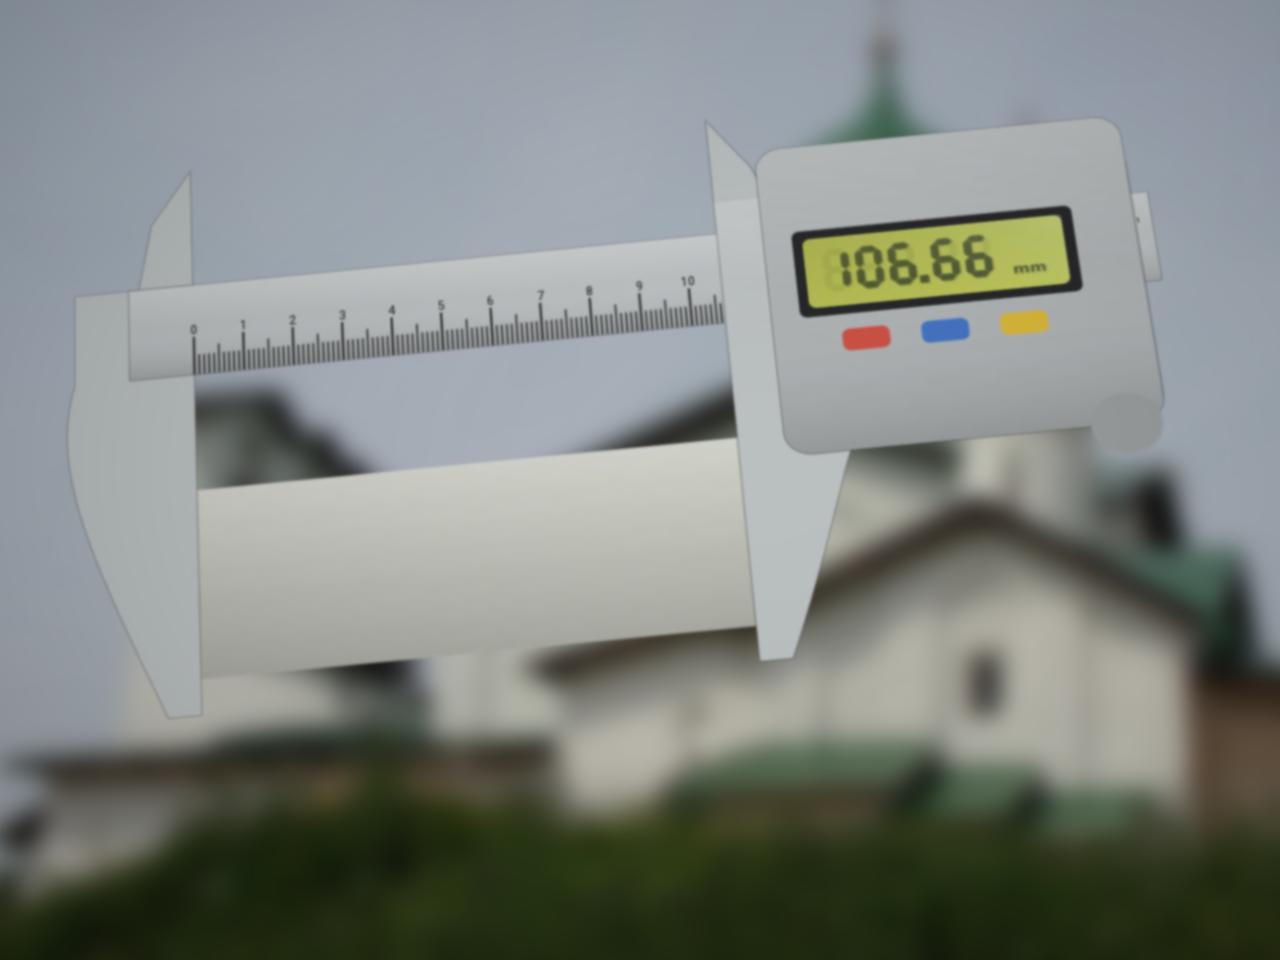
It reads 106.66,mm
